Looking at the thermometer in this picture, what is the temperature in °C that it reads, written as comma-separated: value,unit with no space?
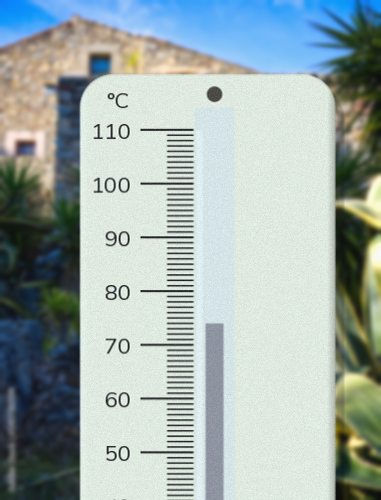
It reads 74,°C
